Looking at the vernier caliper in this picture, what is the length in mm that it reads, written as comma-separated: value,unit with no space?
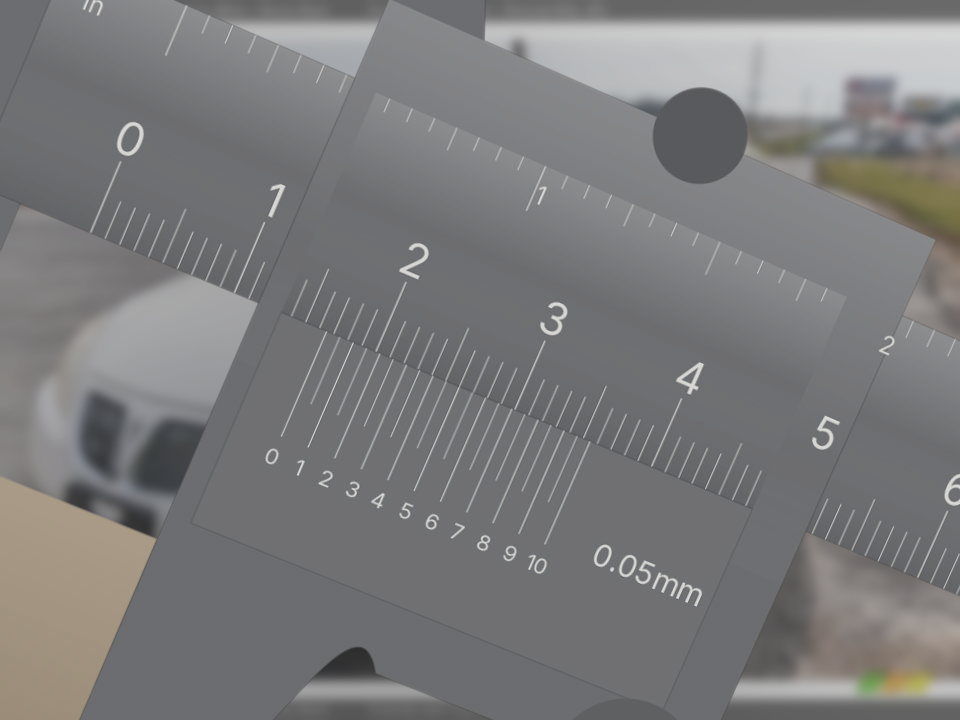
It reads 16.5,mm
